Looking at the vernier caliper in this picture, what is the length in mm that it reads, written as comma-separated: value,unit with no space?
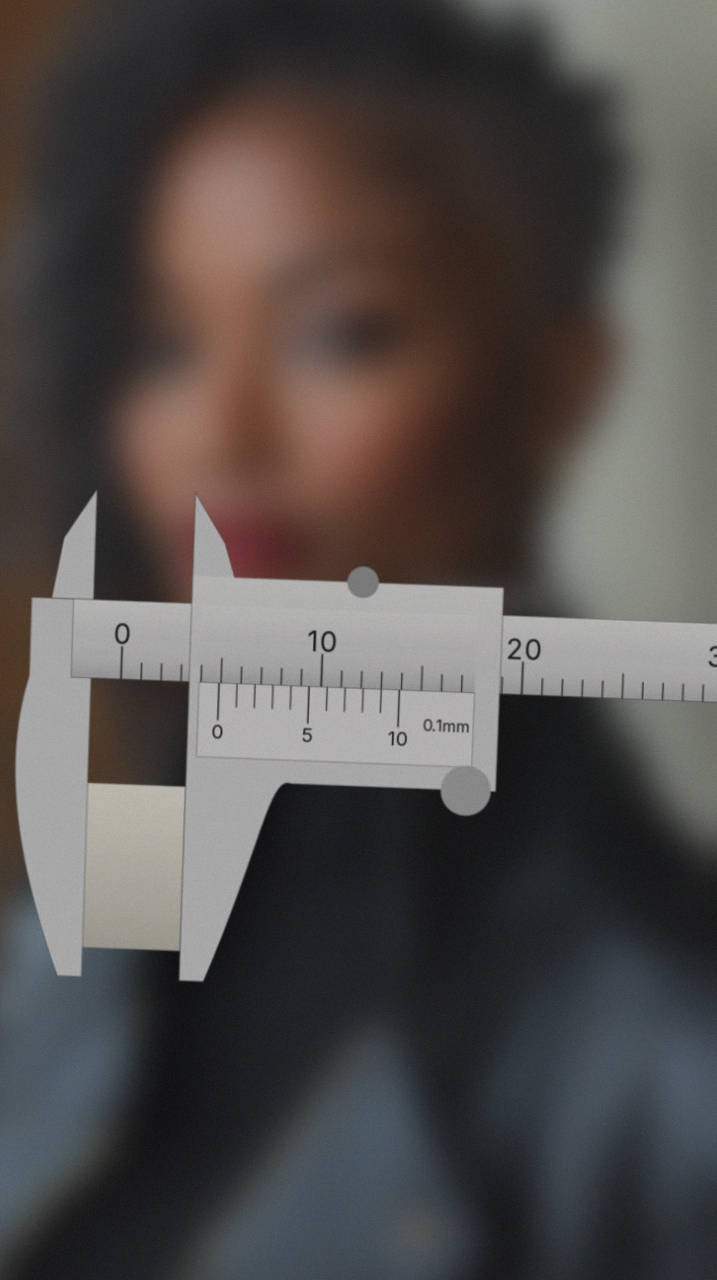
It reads 4.9,mm
